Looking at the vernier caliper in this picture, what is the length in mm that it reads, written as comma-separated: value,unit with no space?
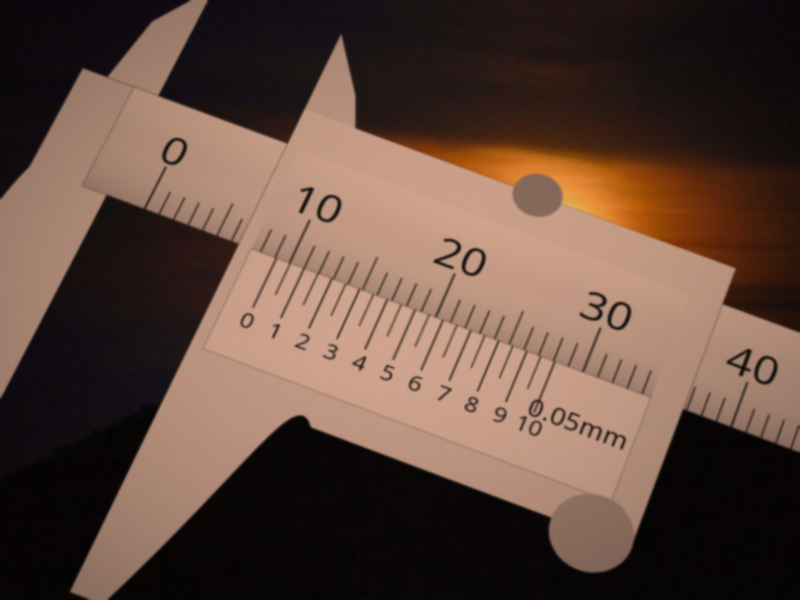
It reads 9.1,mm
